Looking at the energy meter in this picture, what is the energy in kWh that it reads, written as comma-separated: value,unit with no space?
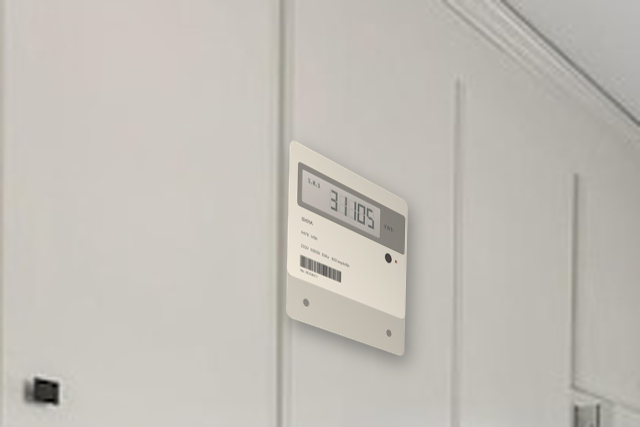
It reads 31105,kWh
